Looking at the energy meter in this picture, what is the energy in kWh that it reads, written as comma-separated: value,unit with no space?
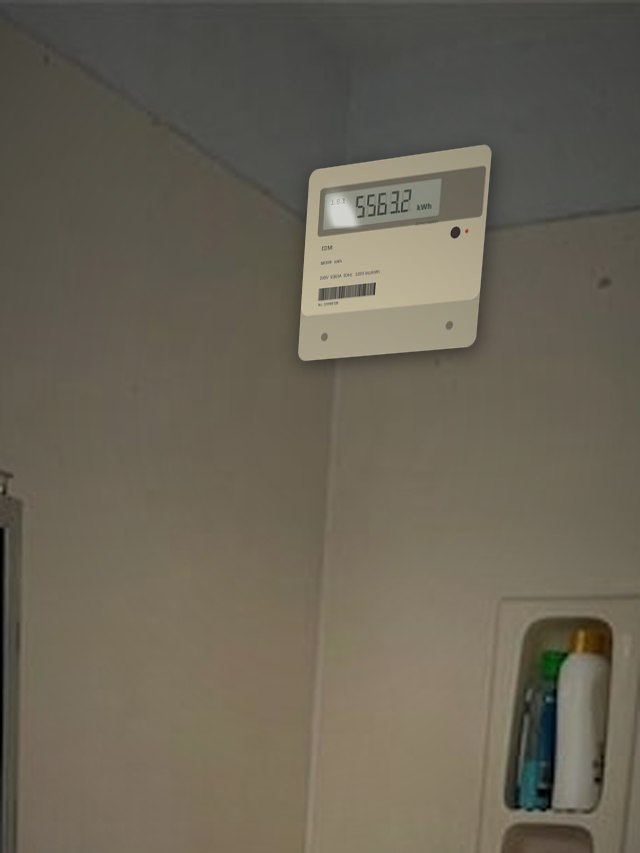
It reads 5563.2,kWh
